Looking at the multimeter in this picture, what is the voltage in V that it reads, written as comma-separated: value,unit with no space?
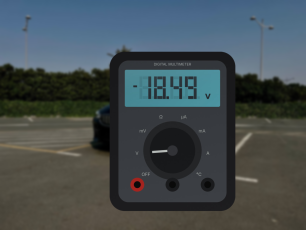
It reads -18.49,V
